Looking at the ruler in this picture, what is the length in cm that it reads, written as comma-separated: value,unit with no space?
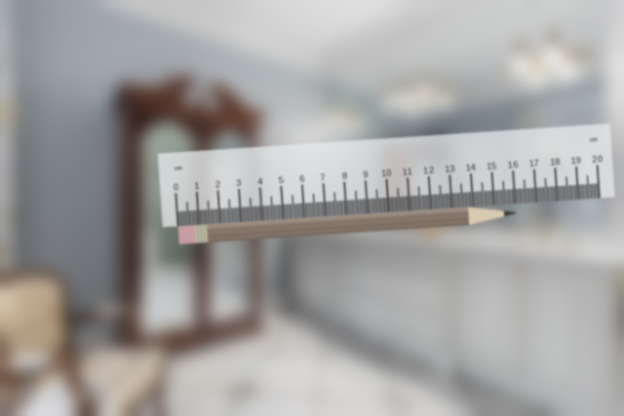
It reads 16,cm
